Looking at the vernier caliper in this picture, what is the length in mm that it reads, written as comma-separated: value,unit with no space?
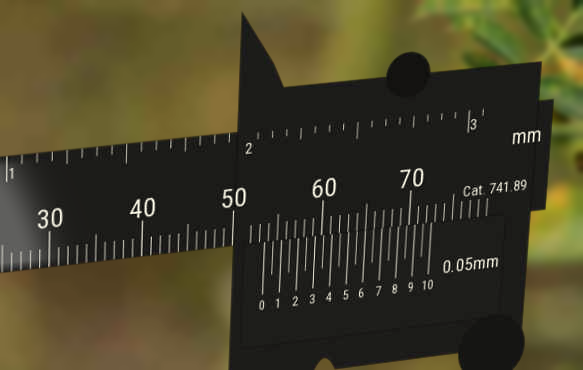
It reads 53.6,mm
